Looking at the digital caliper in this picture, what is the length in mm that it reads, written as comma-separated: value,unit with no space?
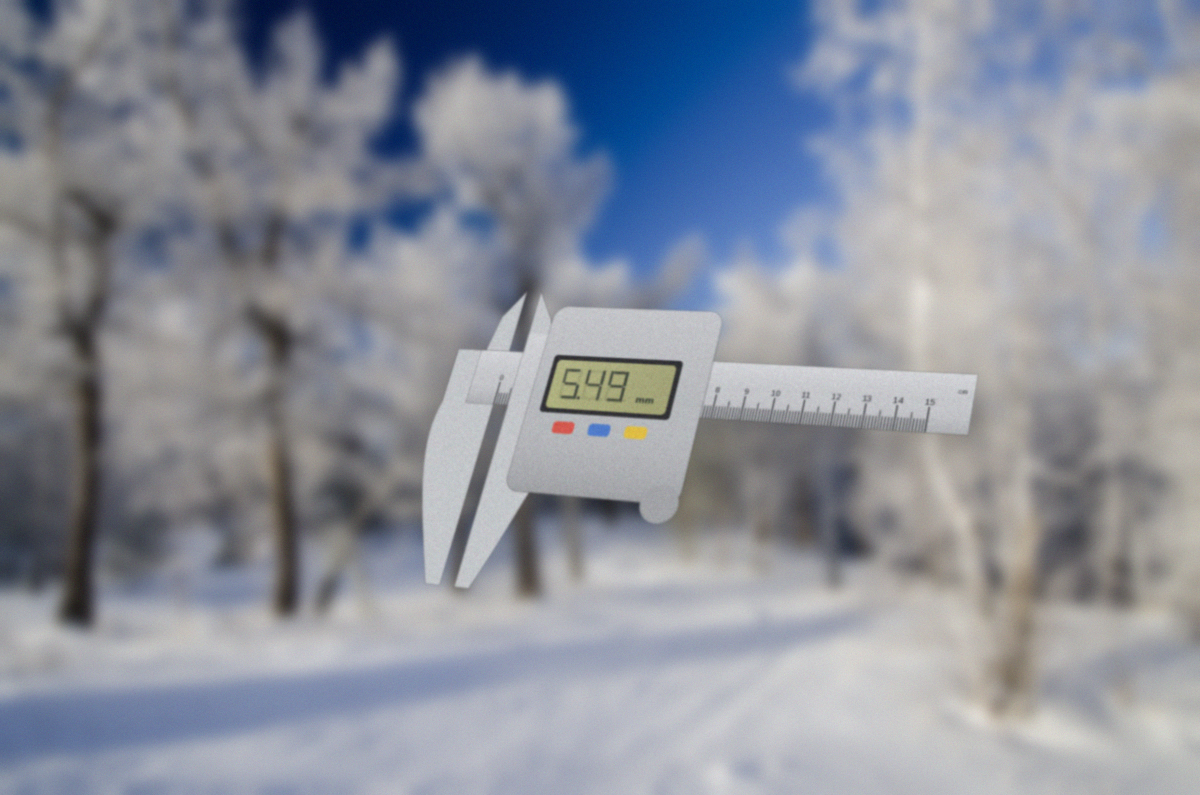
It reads 5.49,mm
